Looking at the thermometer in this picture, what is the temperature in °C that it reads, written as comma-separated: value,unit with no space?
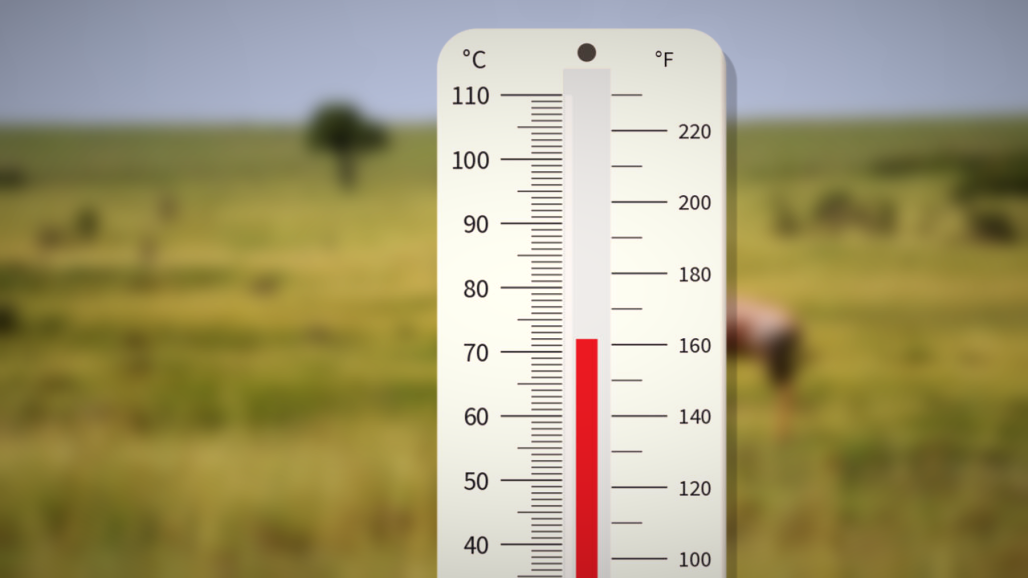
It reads 72,°C
